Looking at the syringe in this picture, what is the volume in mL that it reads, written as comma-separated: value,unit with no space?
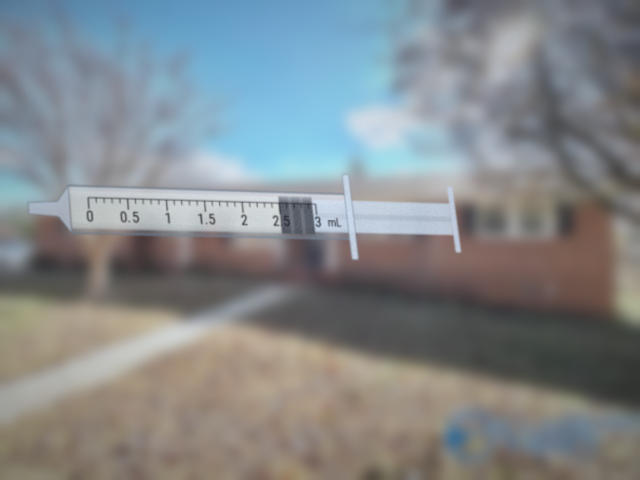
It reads 2.5,mL
